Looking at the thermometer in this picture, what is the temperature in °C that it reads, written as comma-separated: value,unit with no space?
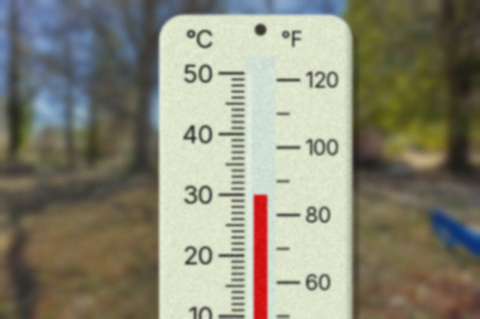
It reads 30,°C
